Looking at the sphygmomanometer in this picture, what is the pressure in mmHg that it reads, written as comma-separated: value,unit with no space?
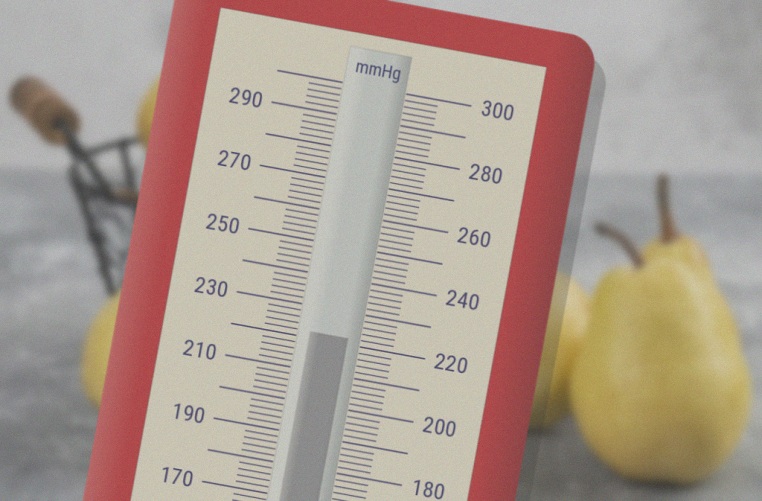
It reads 222,mmHg
